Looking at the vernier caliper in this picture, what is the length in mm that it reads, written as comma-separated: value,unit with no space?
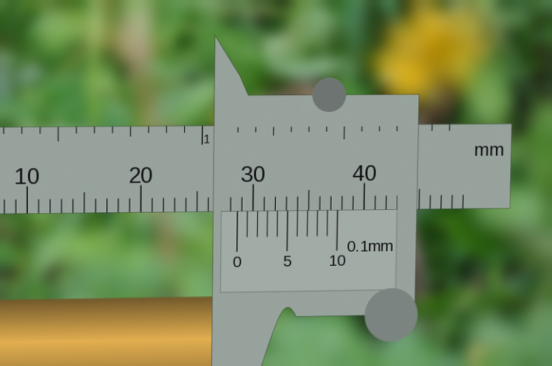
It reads 28.6,mm
